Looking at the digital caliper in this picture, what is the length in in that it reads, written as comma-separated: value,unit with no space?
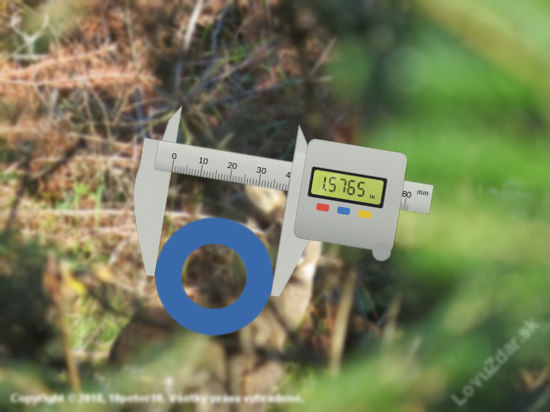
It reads 1.5765,in
